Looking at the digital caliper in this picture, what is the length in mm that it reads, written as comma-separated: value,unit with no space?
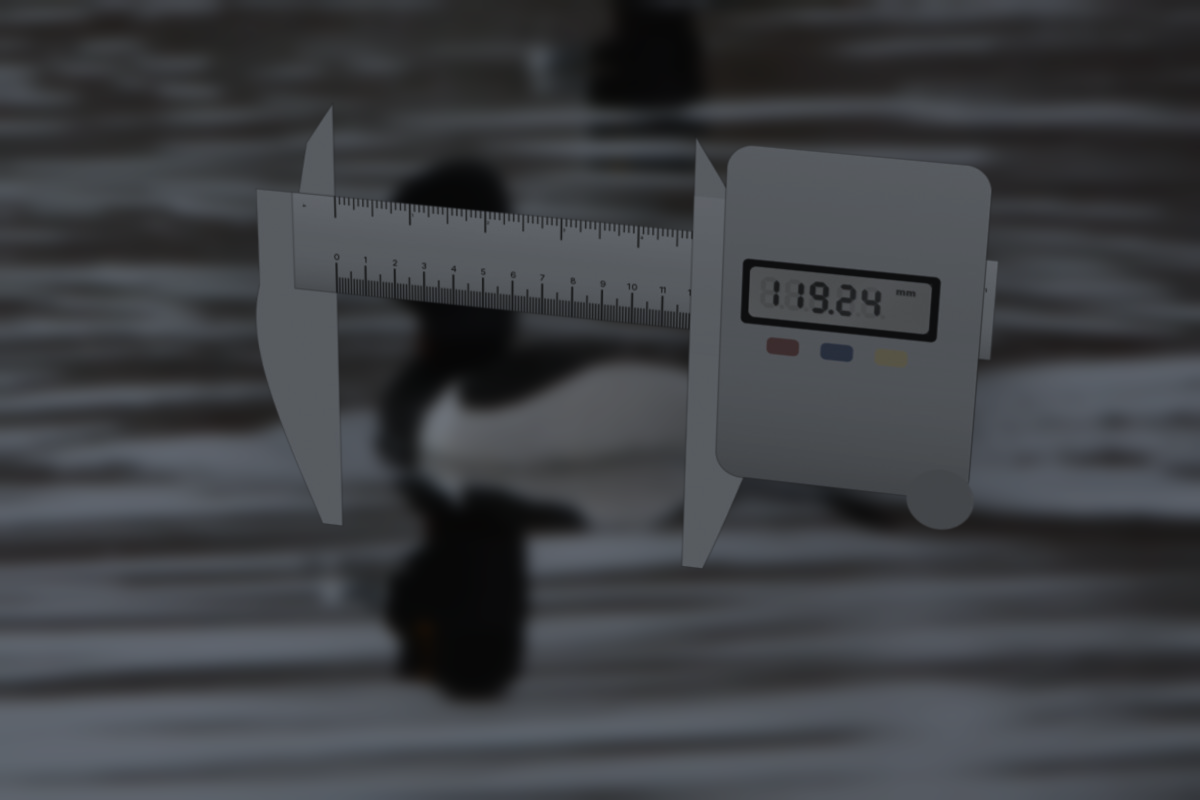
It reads 119.24,mm
